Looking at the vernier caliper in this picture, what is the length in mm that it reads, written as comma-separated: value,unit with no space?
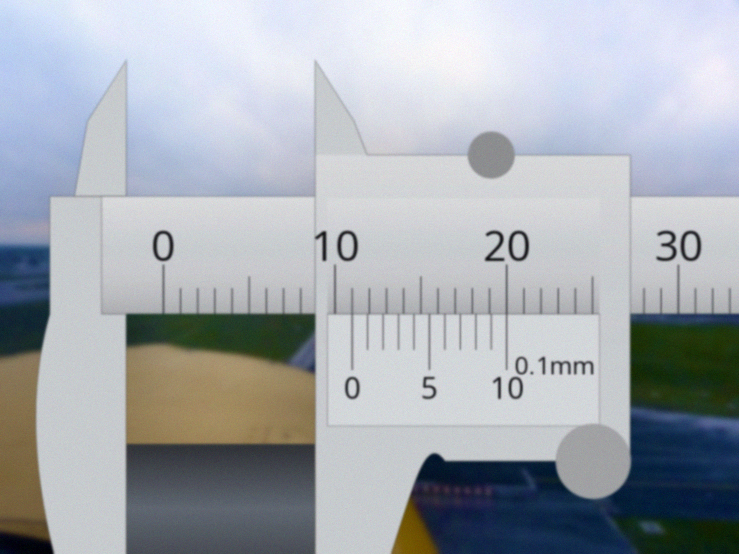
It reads 11.0,mm
